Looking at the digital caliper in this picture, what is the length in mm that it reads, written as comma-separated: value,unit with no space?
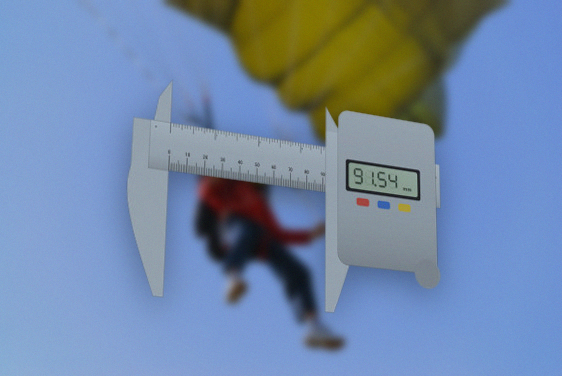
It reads 91.54,mm
